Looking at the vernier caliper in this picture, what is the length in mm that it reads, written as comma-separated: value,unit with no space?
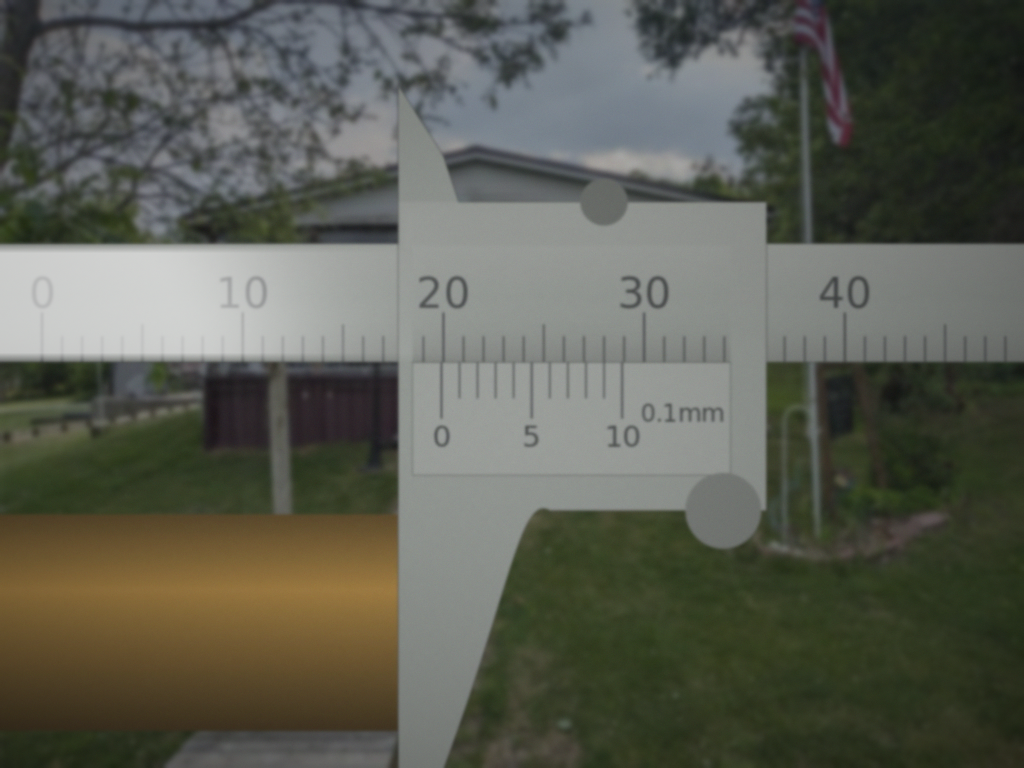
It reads 19.9,mm
